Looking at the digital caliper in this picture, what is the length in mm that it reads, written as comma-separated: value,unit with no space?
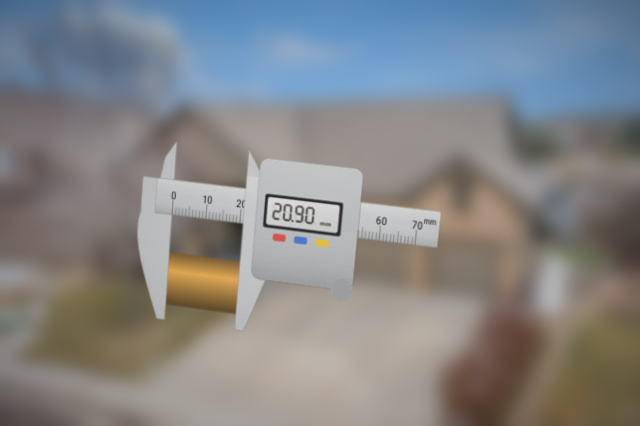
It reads 20.90,mm
